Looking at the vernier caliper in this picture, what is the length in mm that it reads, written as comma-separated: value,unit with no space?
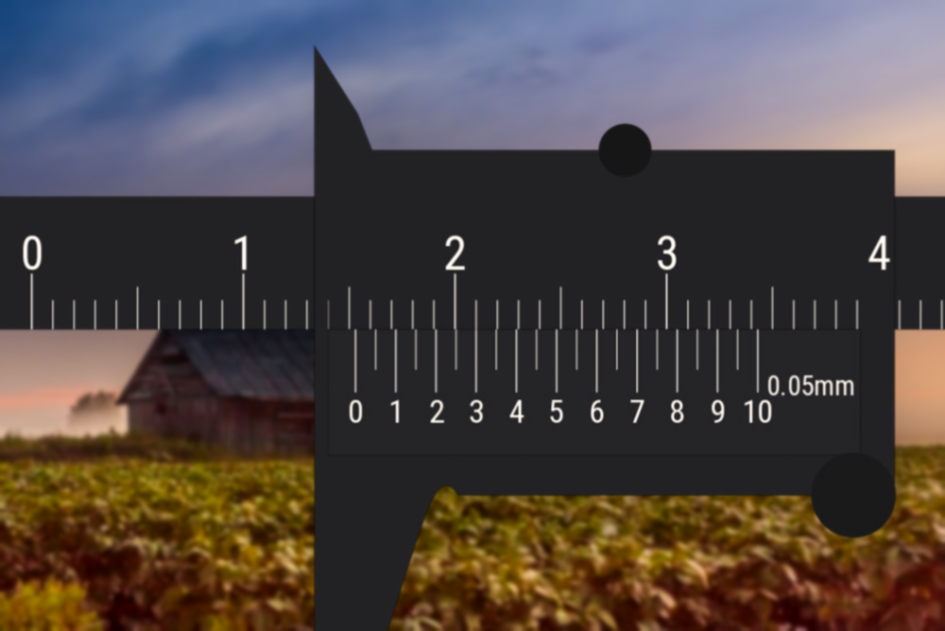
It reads 15.3,mm
